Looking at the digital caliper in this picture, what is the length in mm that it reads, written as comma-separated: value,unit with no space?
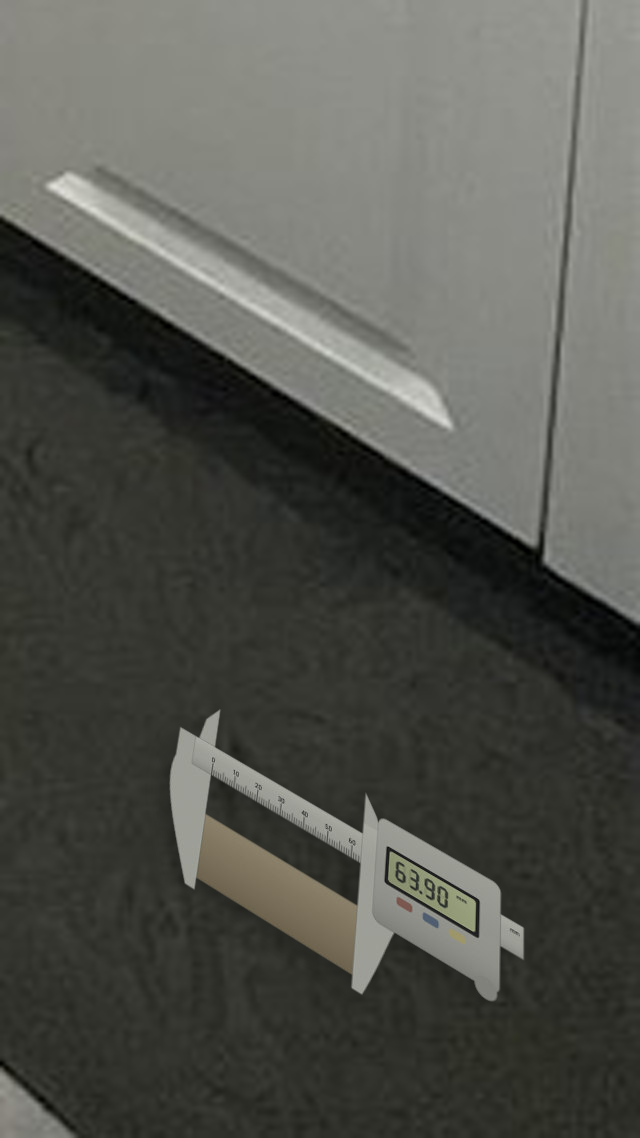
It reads 63.90,mm
